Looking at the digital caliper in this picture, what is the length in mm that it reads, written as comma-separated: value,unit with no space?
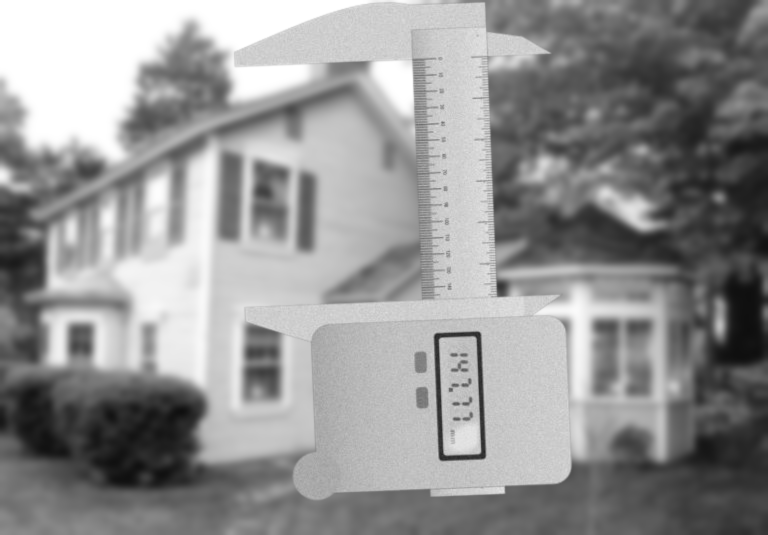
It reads 147.77,mm
